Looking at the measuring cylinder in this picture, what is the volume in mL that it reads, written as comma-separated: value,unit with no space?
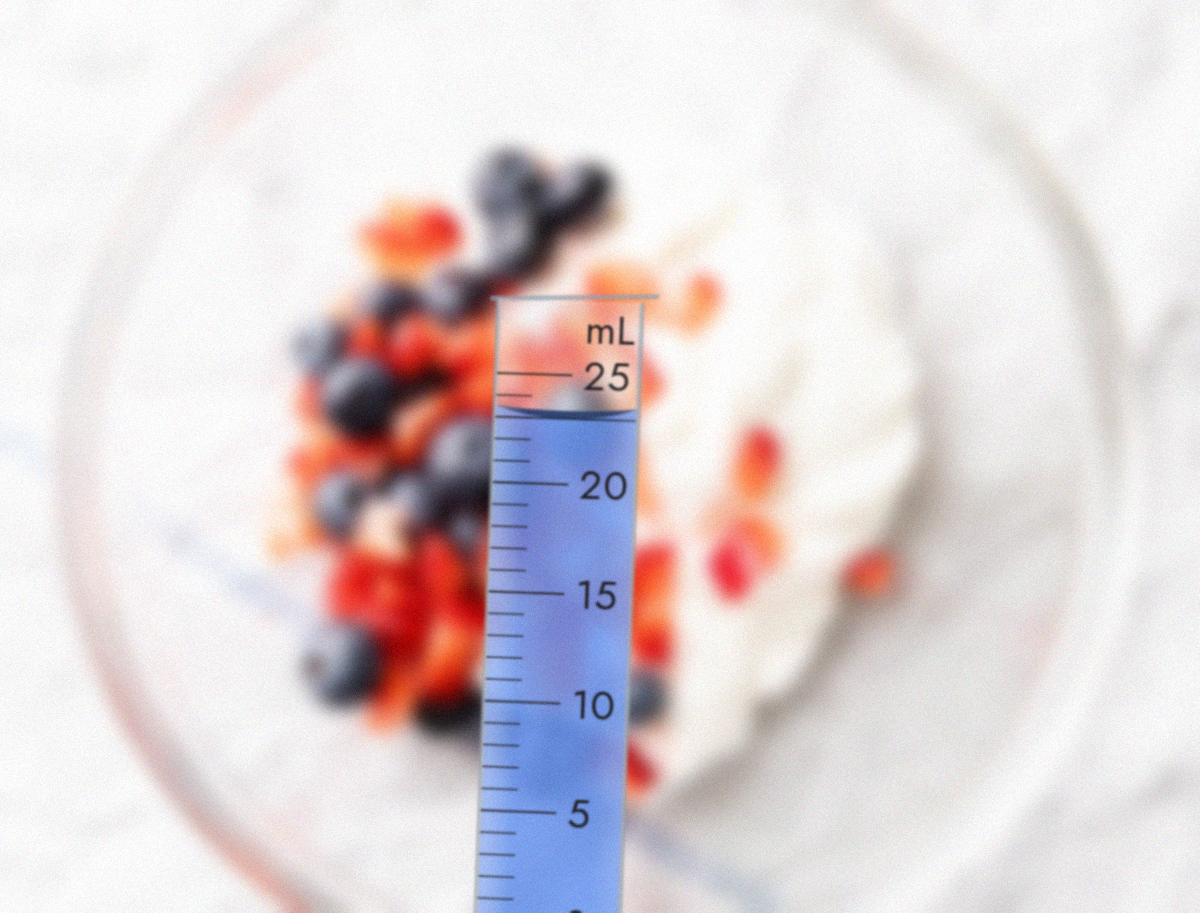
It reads 23,mL
